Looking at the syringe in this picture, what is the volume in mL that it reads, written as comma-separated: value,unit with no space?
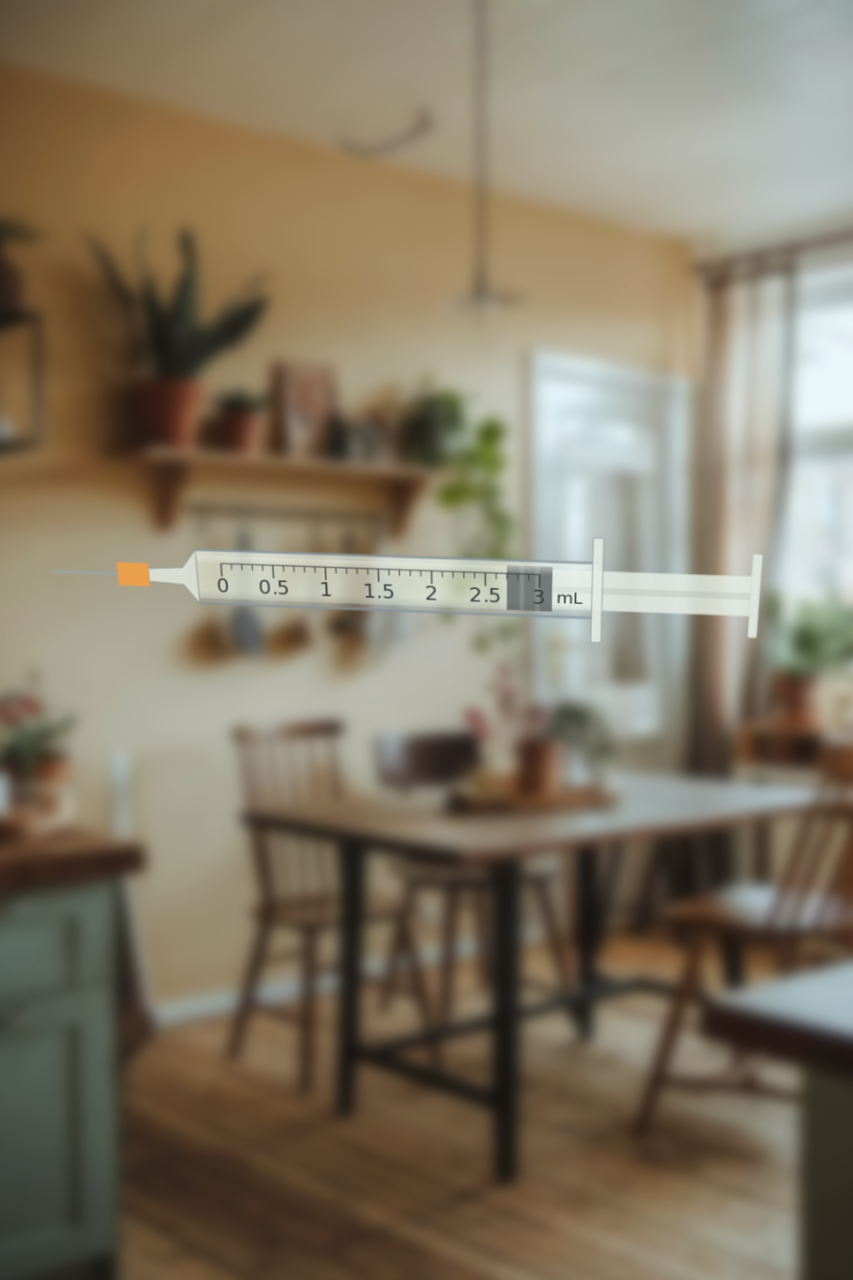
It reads 2.7,mL
